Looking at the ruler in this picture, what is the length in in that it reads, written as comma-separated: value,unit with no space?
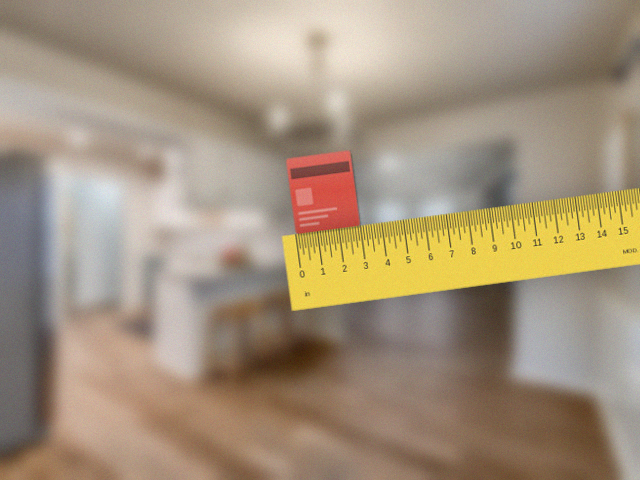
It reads 3,in
